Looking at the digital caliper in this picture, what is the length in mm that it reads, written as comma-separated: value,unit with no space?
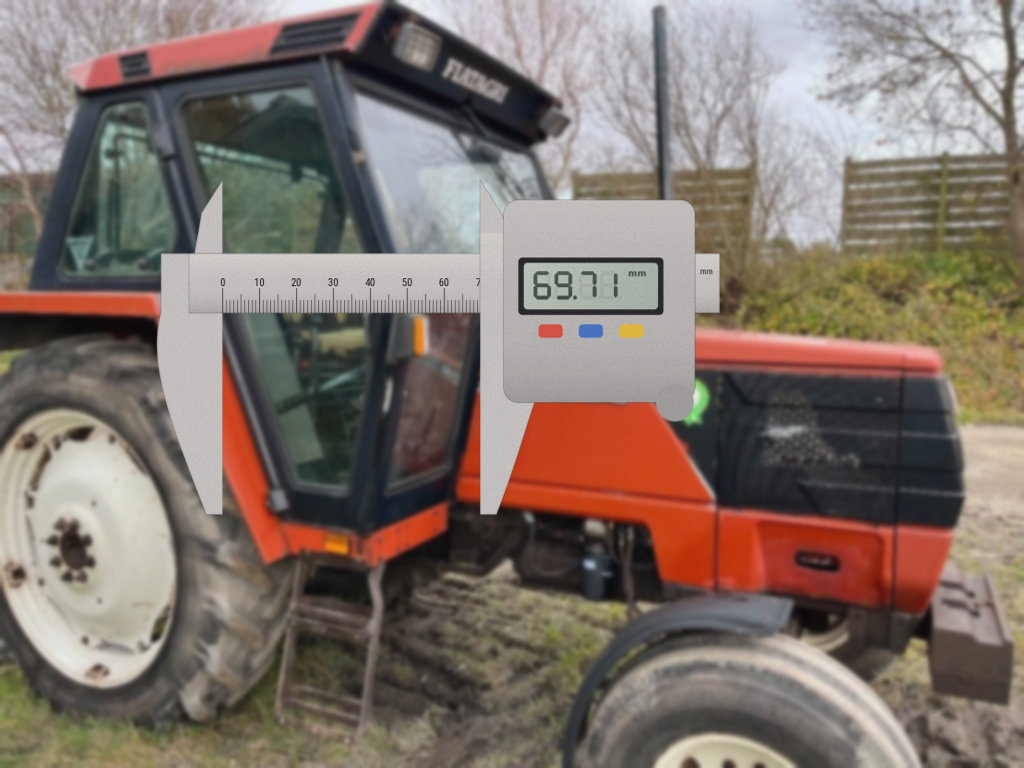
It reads 69.71,mm
